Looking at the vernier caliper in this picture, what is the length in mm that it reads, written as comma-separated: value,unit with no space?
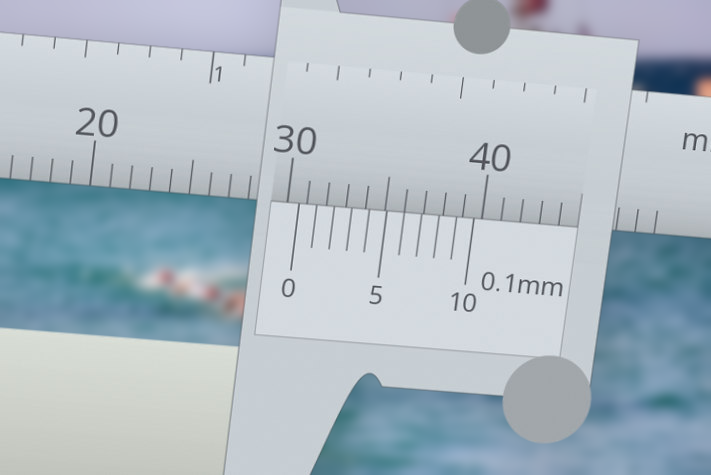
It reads 30.6,mm
